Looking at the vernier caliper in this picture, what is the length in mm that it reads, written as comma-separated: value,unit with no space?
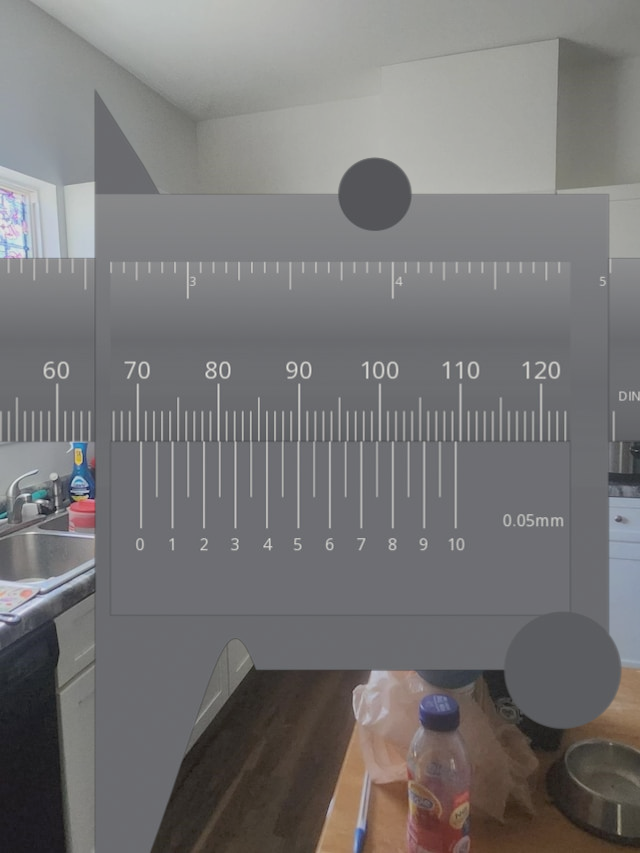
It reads 70.4,mm
